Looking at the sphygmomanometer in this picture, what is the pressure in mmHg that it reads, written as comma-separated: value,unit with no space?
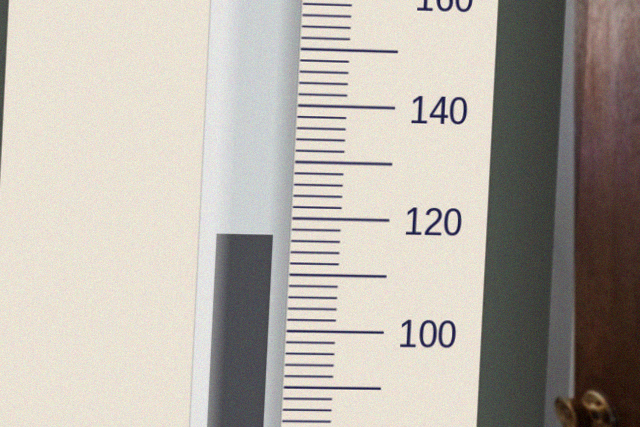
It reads 117,mmHg
